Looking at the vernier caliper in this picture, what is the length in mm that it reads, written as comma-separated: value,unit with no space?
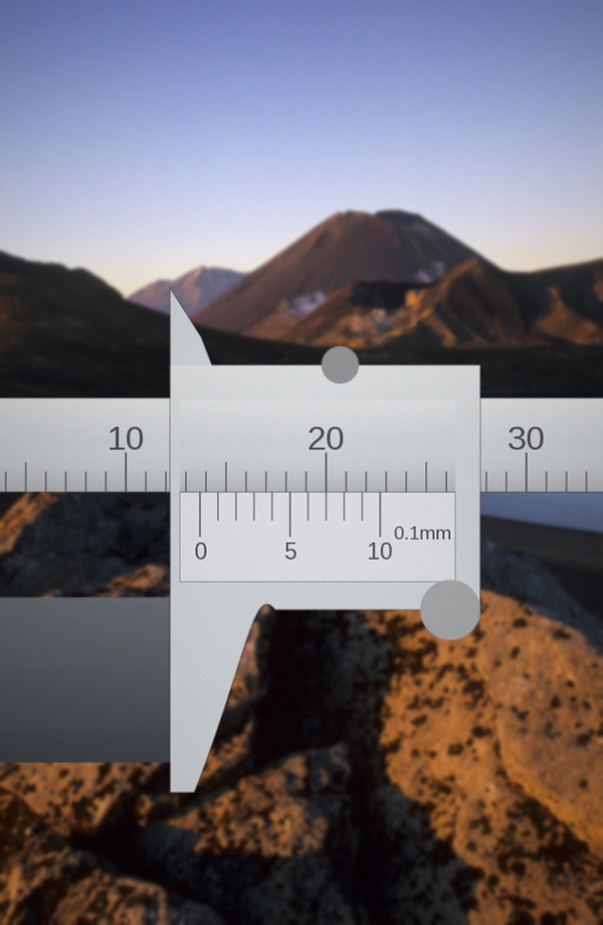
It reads 13.7,mm
